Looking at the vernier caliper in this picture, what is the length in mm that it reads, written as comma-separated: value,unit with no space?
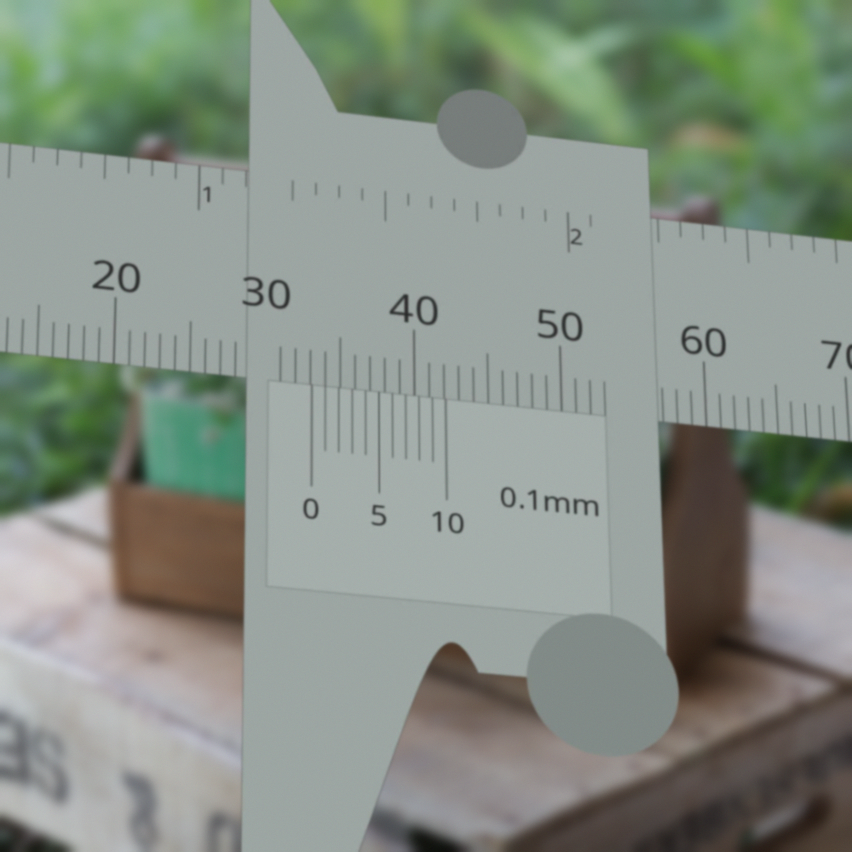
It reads 33.1,mm
